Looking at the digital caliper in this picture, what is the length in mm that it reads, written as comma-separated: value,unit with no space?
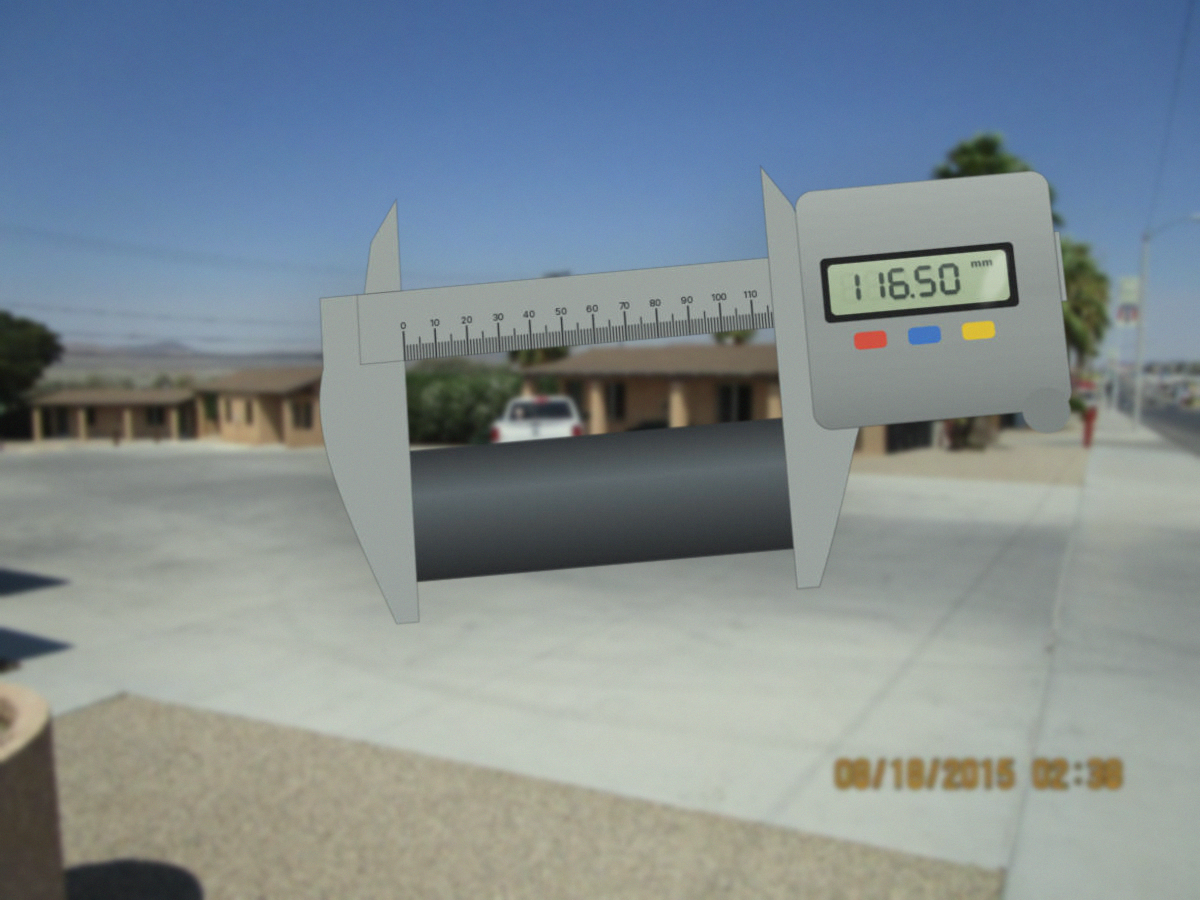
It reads 116.50,mm
